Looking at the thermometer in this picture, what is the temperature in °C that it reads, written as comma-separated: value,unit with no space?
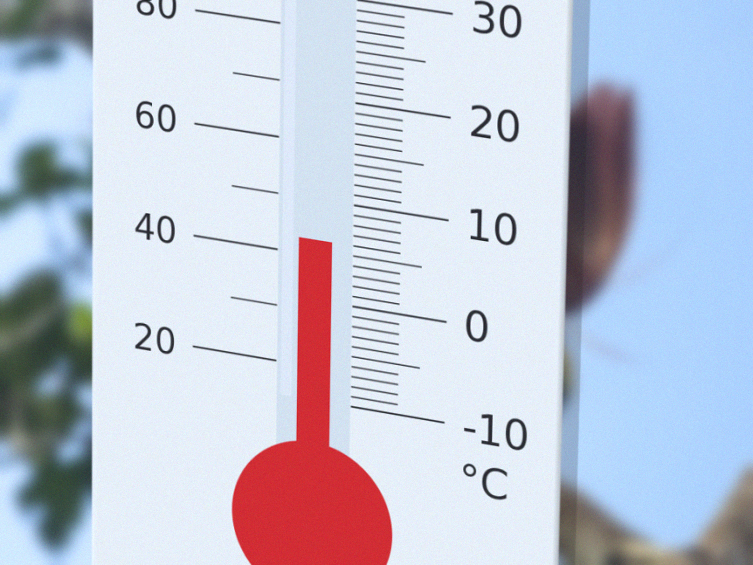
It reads 6,°C
